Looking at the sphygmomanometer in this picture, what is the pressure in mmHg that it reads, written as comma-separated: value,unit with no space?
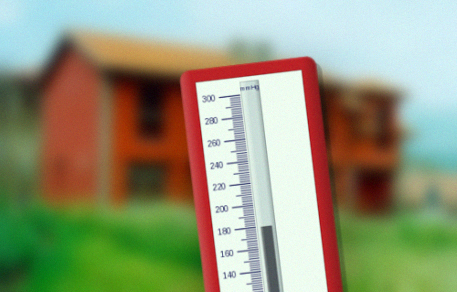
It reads 180,mmHg
